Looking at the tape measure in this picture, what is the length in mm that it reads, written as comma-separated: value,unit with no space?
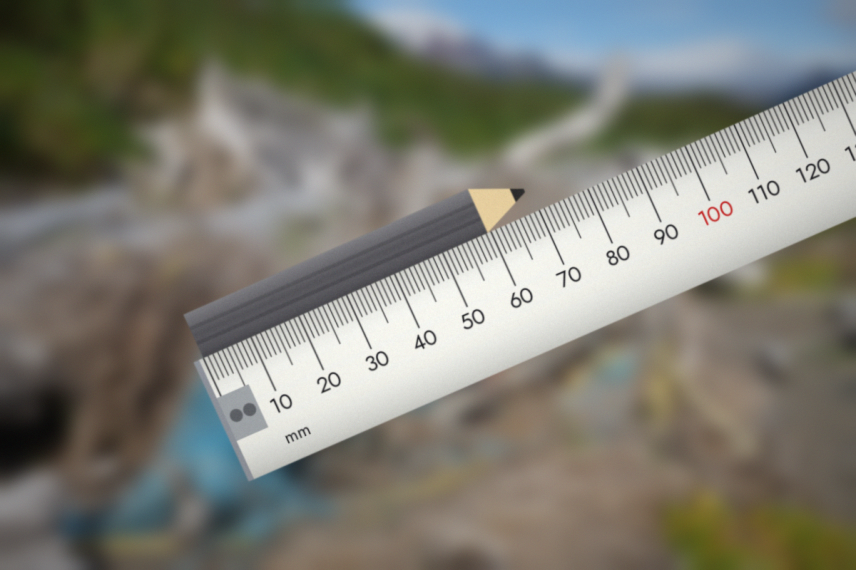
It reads 69,mm
